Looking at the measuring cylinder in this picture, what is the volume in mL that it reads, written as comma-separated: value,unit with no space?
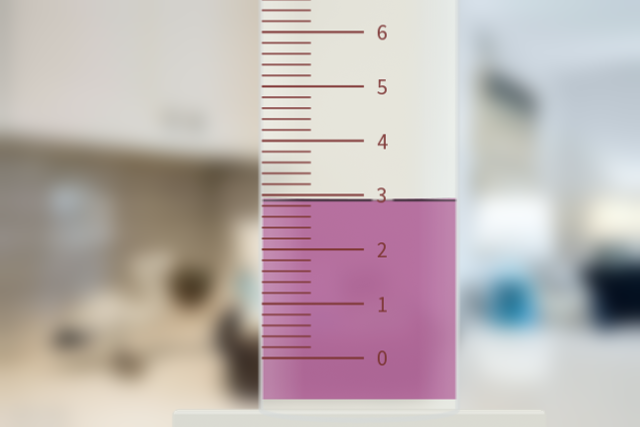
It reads 2.9,mL
